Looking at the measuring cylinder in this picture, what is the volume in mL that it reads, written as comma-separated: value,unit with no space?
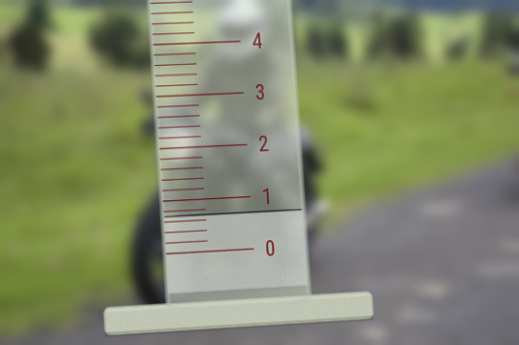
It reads 0.7,mL
